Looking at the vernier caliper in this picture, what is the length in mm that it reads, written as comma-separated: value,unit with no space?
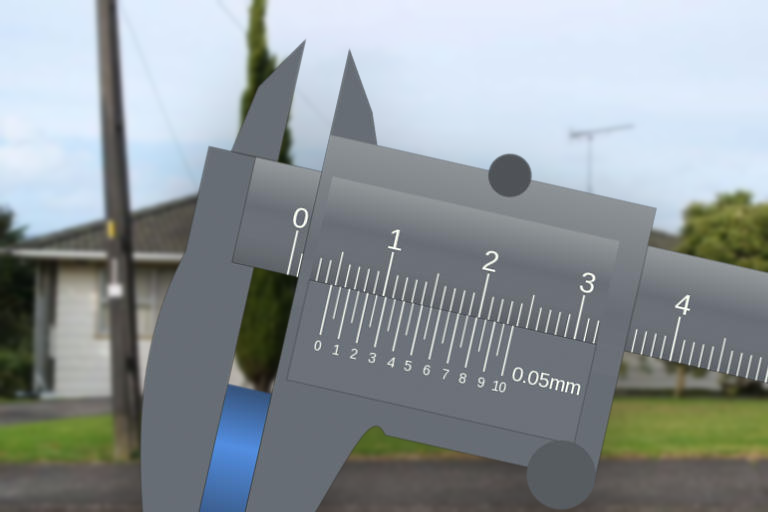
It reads 4.6,mm
